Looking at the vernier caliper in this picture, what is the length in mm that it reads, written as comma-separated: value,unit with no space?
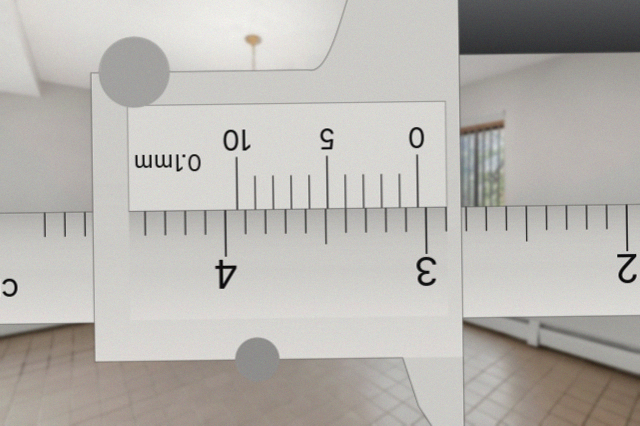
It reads 30.4,mm
